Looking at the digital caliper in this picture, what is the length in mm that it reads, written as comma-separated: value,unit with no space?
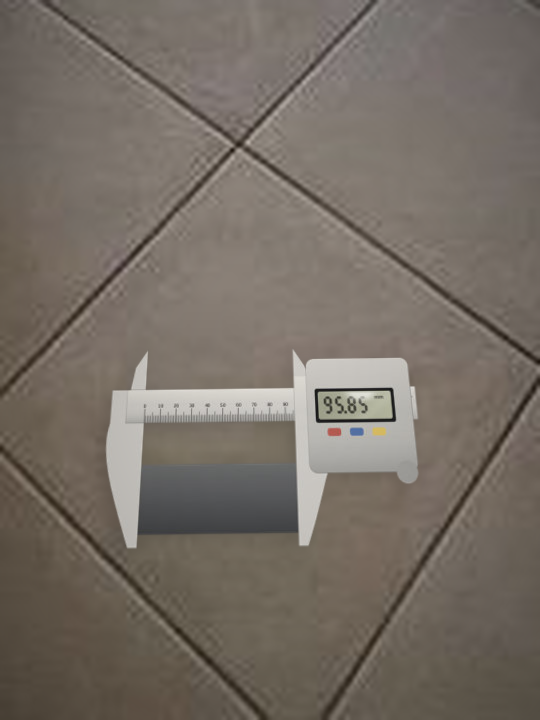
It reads 95.85,mm
